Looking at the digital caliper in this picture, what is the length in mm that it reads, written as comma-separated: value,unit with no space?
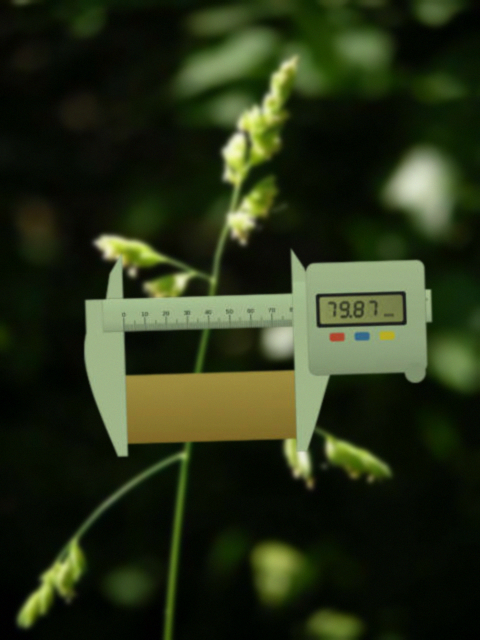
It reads 79.87,mm
